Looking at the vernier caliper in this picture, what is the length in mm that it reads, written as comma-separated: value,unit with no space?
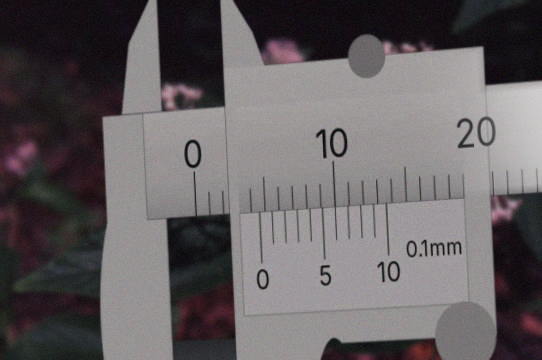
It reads 4.6,mm
